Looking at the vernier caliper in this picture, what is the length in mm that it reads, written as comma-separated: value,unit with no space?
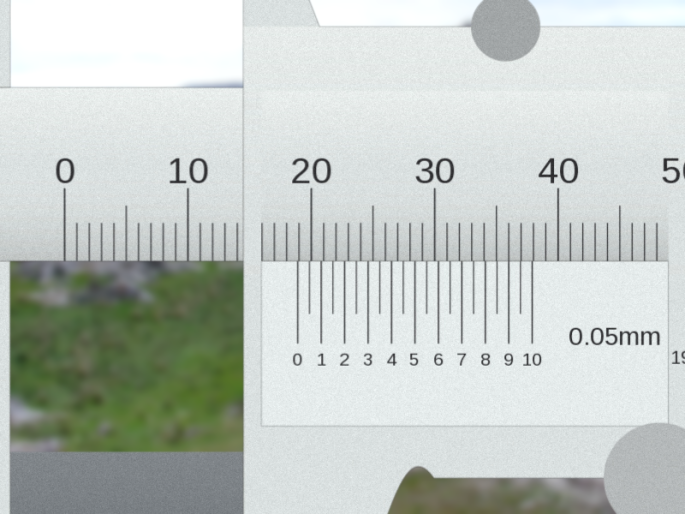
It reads 18.9,mm
